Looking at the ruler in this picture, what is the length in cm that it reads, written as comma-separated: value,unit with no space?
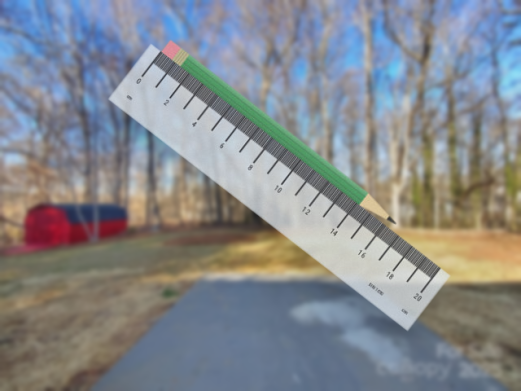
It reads 16.5,cm
